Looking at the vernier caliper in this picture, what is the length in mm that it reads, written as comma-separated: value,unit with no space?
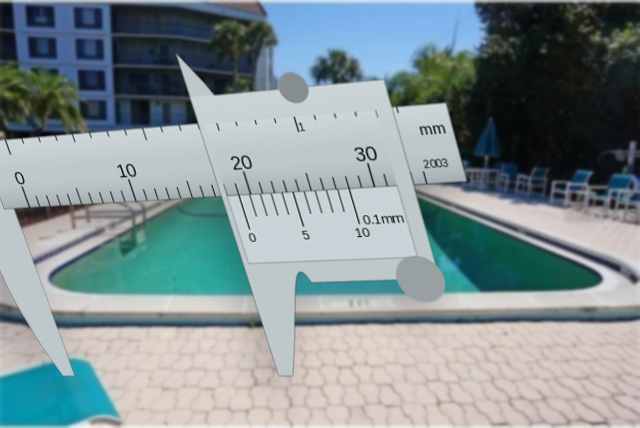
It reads 19.0,mm
